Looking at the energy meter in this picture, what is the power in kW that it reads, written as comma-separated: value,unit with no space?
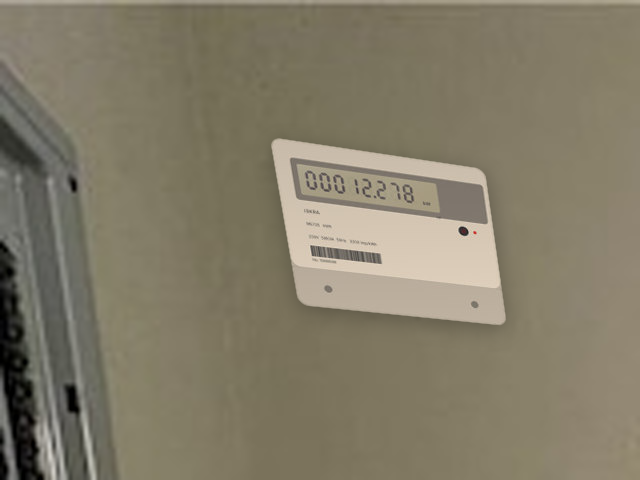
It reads 12.278,kW
